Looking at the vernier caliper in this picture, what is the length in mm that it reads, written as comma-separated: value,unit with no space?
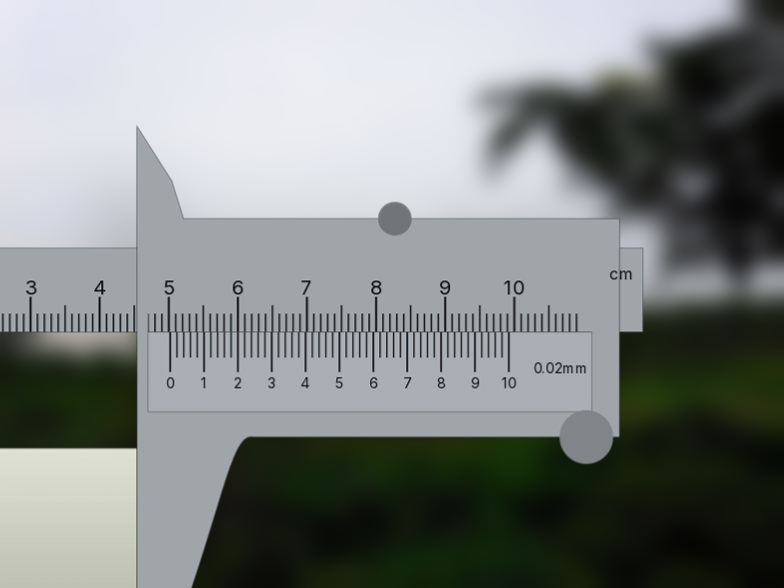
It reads 50.2,mm
